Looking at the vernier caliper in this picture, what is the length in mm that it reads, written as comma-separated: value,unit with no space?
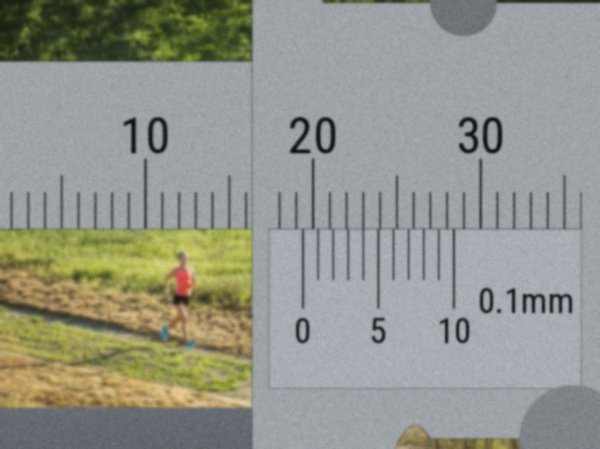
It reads 19.4,mm
